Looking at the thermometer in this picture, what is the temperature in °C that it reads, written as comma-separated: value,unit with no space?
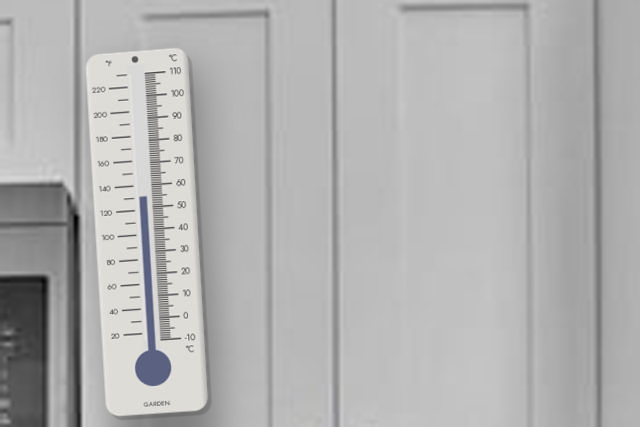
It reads 55,°C
